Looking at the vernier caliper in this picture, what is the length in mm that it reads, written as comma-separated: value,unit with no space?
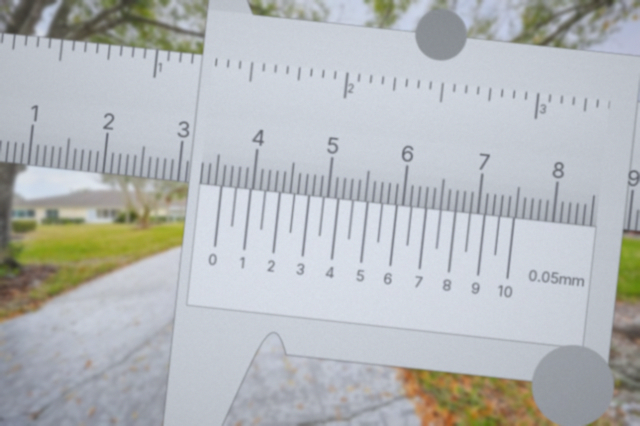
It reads 35.8,mm
